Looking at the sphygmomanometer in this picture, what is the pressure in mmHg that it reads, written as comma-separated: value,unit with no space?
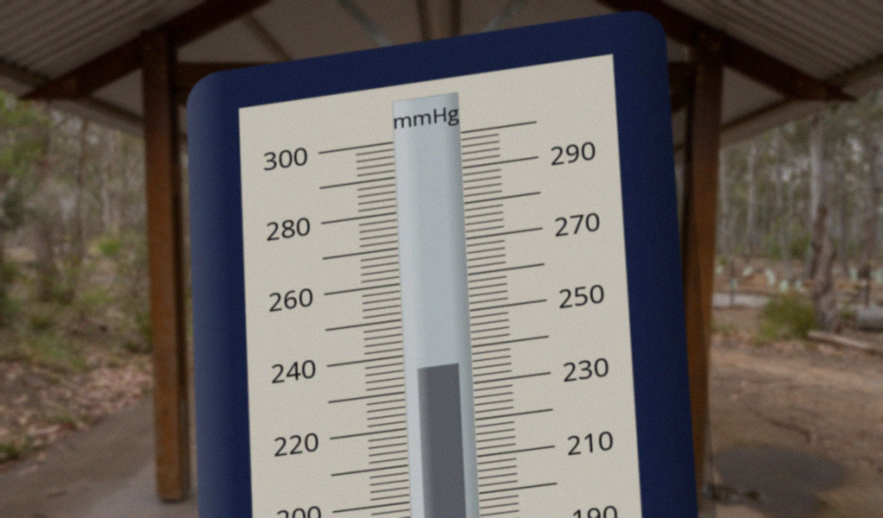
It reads 236,mmHg
